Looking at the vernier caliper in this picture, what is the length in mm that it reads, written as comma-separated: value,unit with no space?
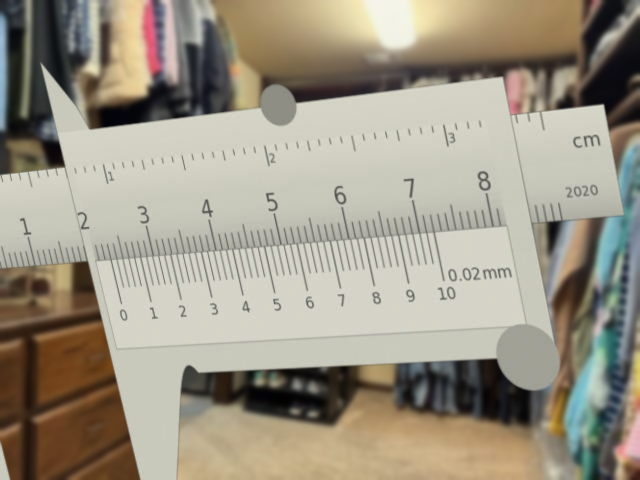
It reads 23.0,mm
